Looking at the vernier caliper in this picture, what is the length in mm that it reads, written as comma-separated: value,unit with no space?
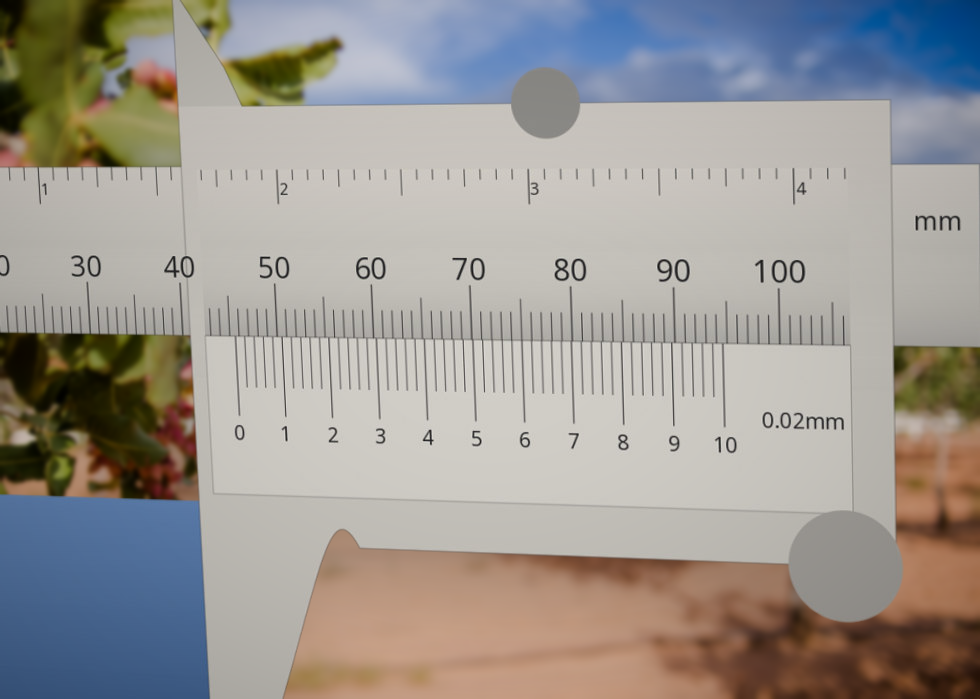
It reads 45.6,mm
